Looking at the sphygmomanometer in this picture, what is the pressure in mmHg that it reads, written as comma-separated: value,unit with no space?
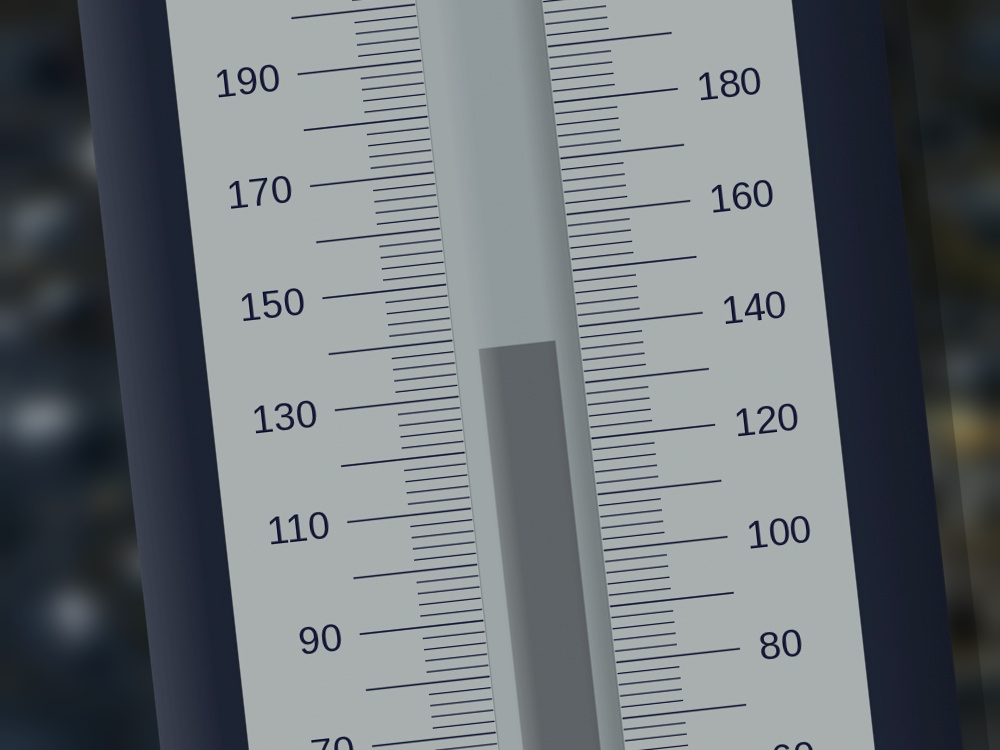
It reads 138,mmHg
